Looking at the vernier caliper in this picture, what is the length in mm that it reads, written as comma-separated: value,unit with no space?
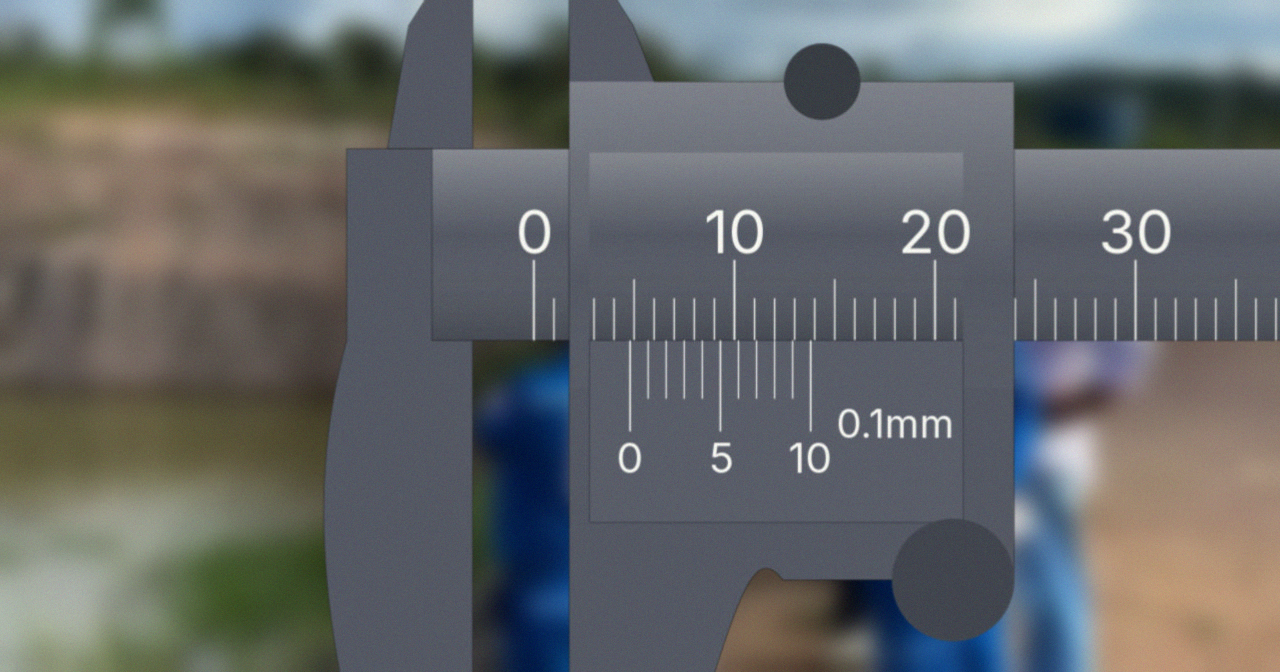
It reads 4.8,mm
